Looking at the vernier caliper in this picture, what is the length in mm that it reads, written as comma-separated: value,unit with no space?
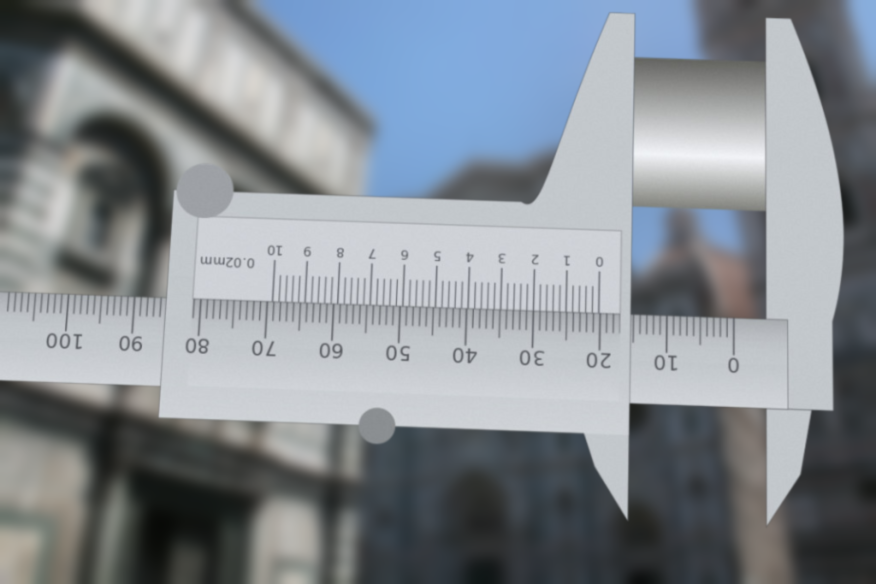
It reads 20.2,mm
